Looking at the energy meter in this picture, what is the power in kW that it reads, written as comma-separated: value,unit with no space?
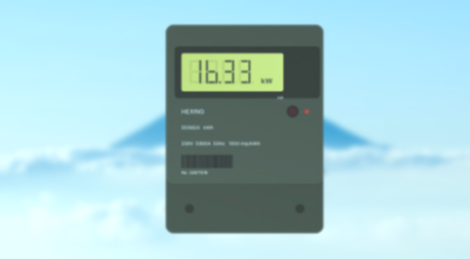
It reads 16.33,kW
